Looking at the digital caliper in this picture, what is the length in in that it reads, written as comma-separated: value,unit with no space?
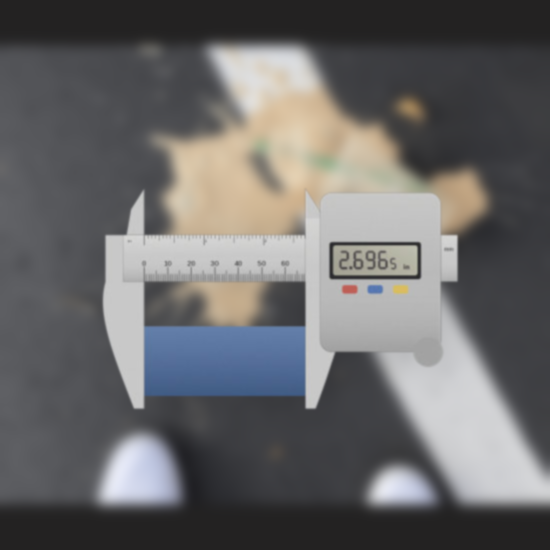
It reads 2.6965,in
